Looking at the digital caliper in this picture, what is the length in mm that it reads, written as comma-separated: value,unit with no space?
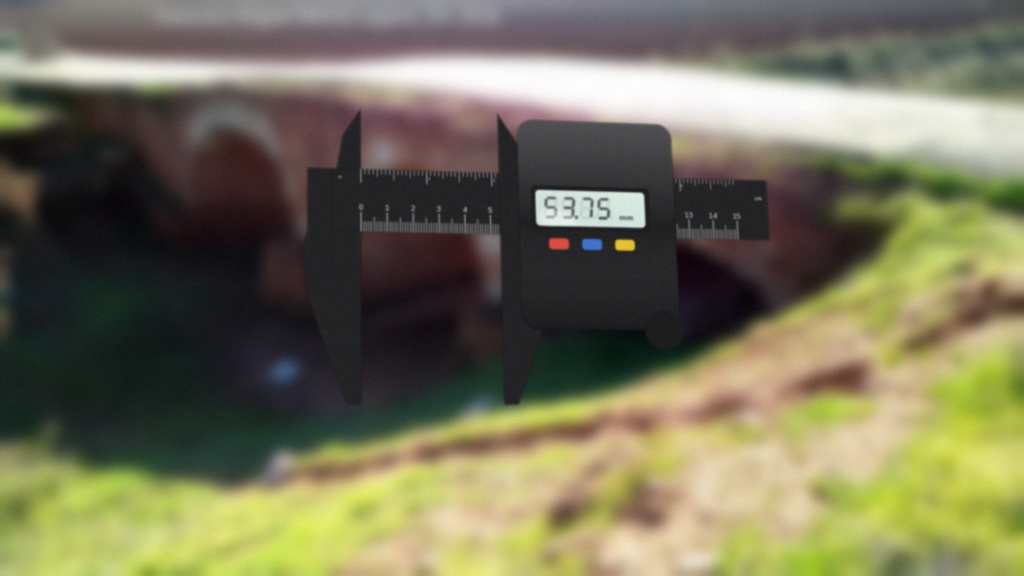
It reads 53.75,mm
